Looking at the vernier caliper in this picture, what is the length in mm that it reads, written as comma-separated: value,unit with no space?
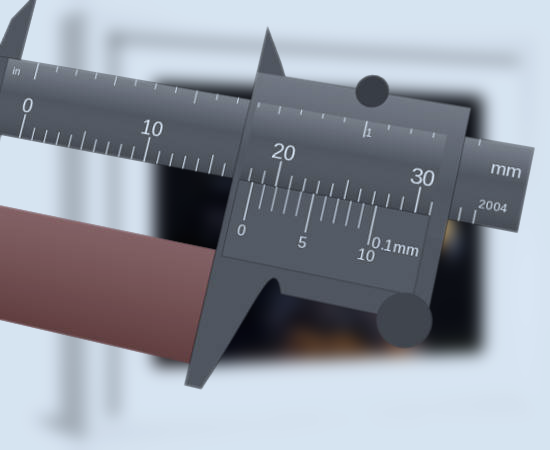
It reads 18.3,mm
